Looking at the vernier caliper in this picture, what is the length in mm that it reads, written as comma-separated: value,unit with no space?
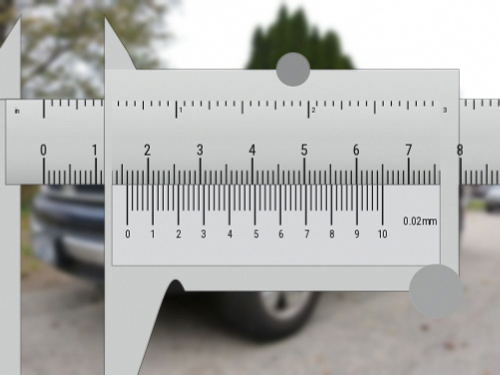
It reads 16.0,mm
